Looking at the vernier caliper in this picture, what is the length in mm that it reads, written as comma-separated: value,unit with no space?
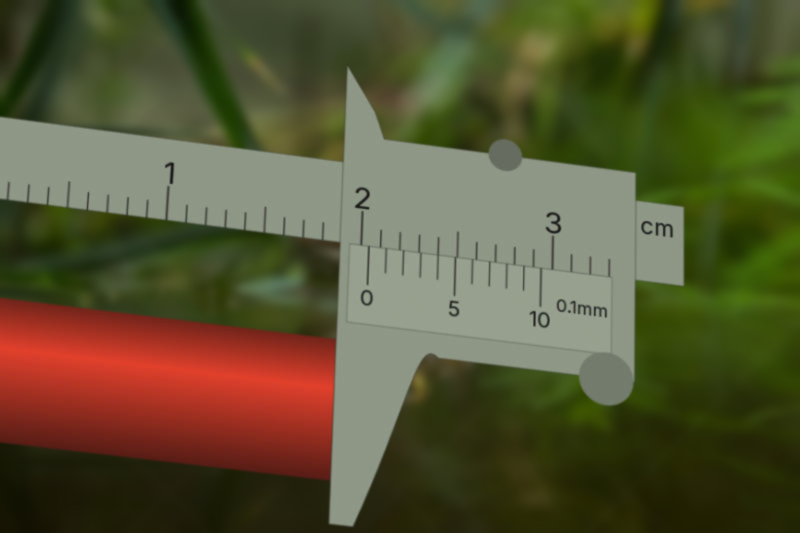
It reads 20.4,mm
